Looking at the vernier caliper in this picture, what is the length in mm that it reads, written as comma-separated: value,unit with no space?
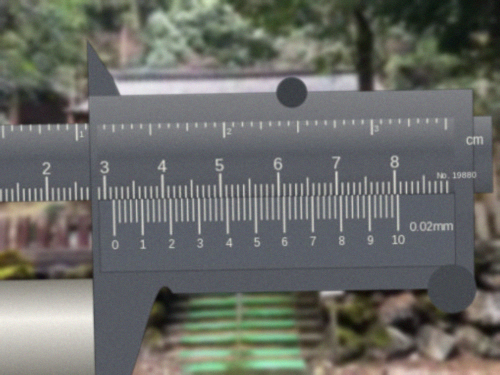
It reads 31.5,mm
